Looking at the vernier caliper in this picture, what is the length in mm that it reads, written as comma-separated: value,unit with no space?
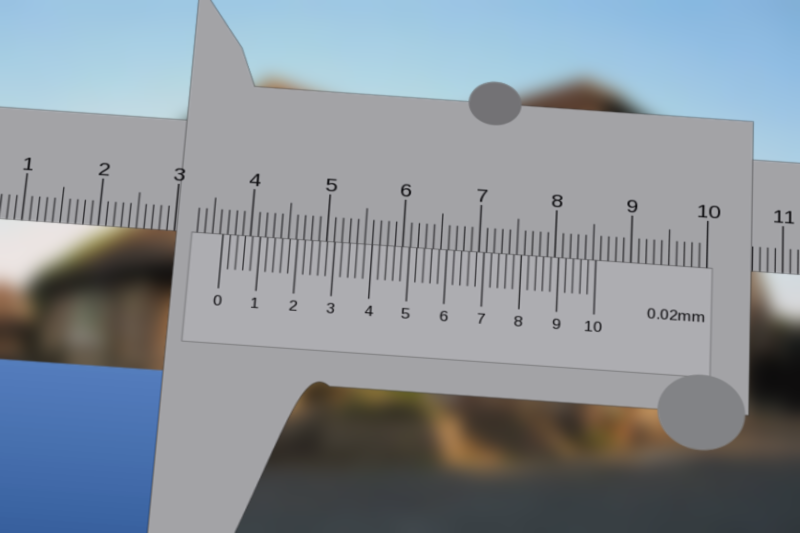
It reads 36.4,mm
